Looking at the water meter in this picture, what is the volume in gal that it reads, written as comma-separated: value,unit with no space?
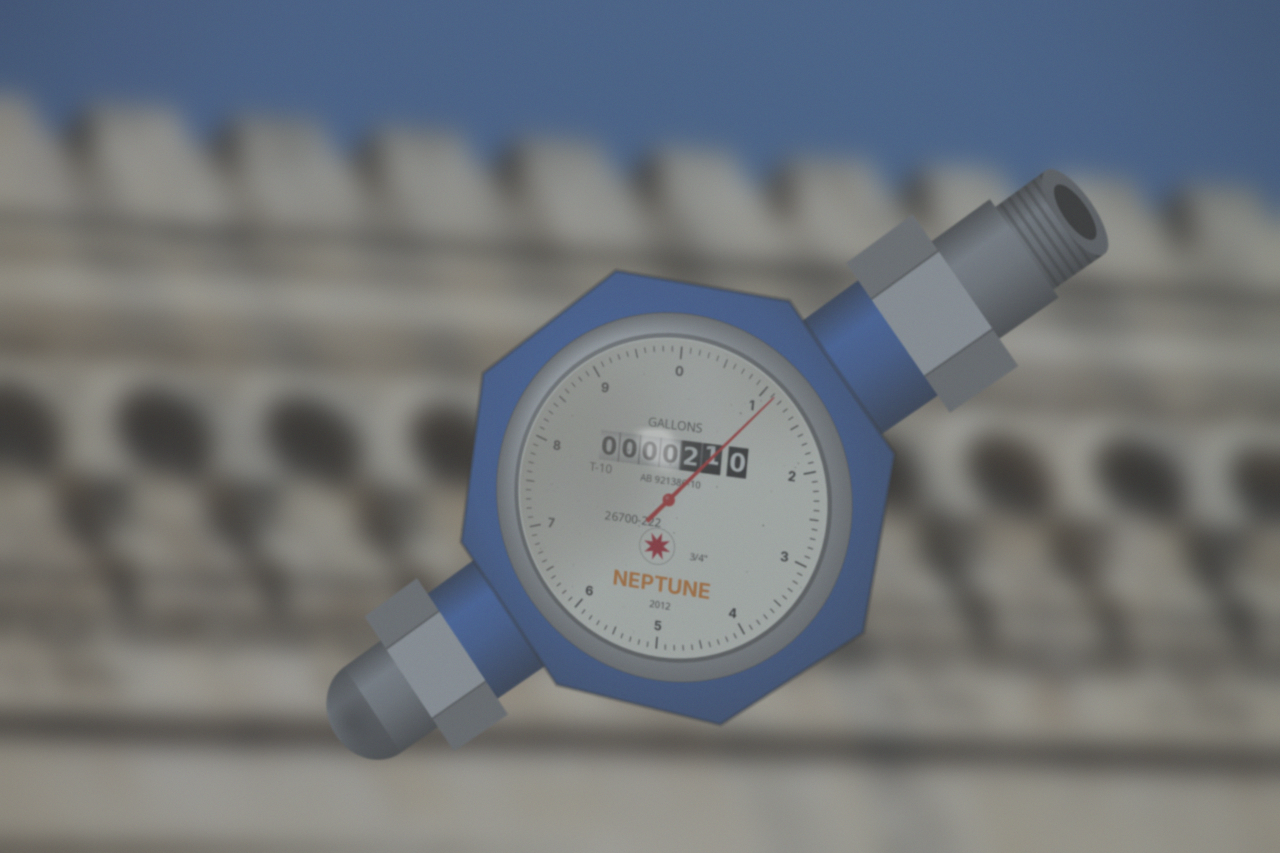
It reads 211.1,gal
